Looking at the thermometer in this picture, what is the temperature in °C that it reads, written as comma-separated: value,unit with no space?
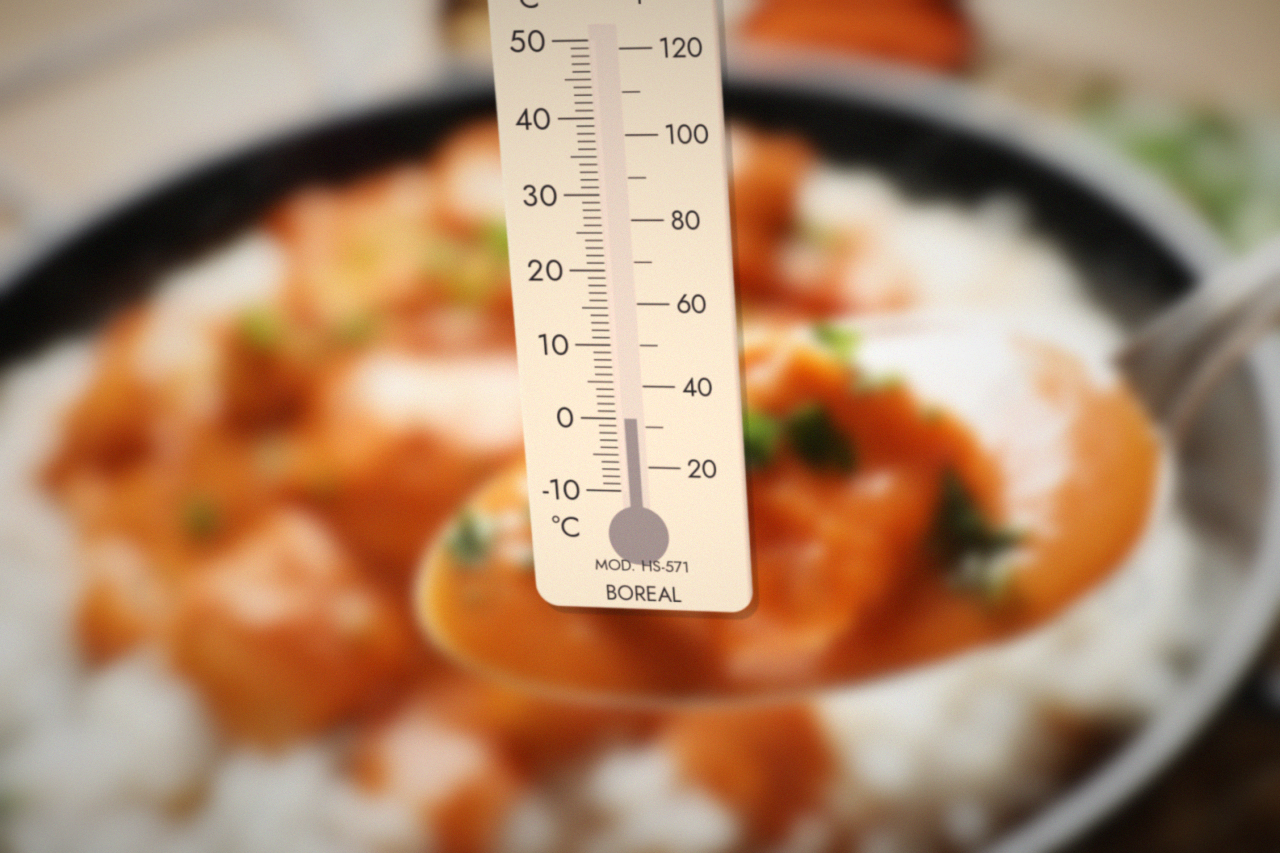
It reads 0,°C
